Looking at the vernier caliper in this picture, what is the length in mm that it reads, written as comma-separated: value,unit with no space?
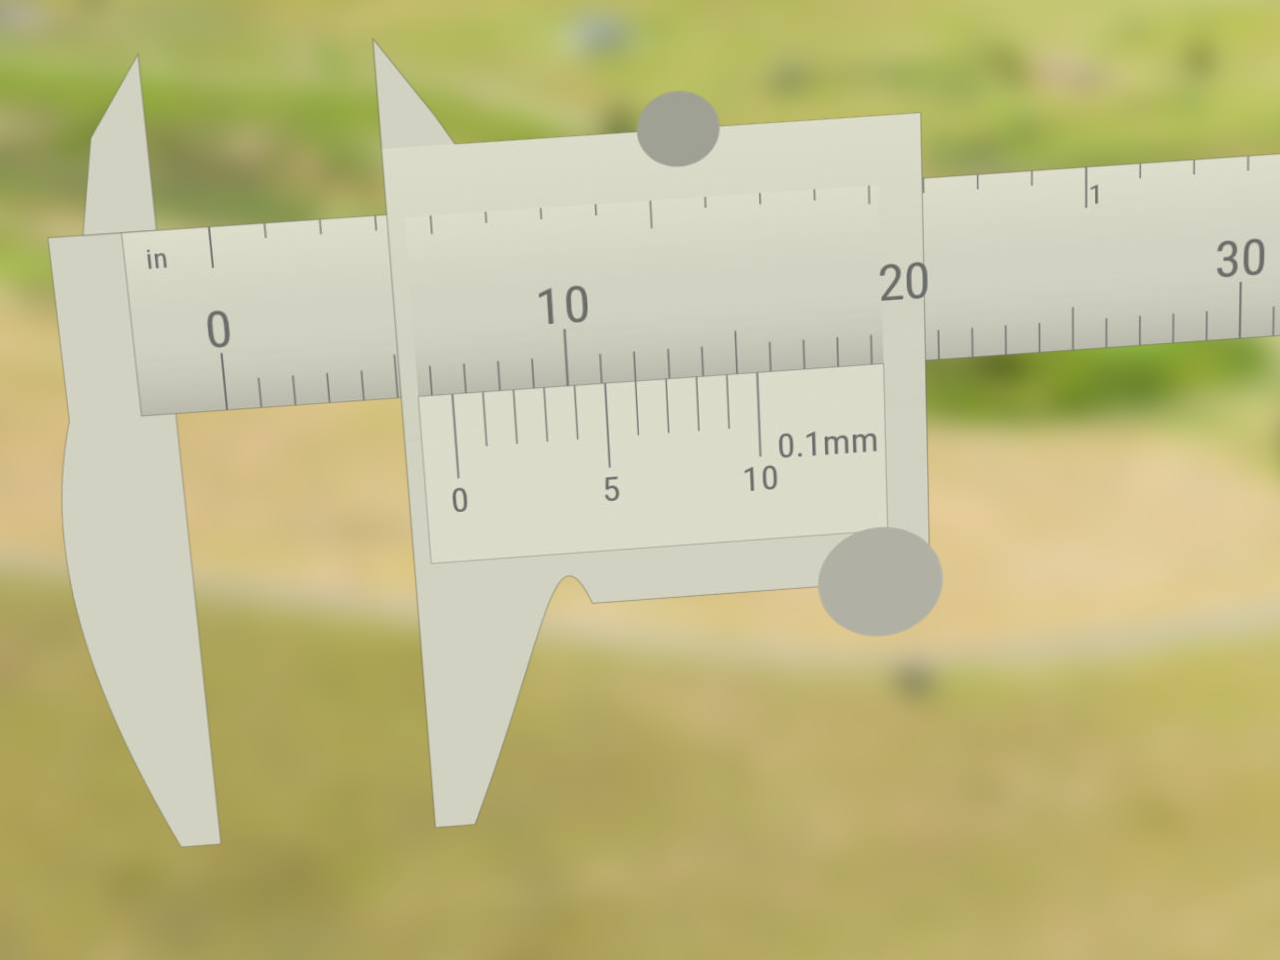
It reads 6.6,mm
